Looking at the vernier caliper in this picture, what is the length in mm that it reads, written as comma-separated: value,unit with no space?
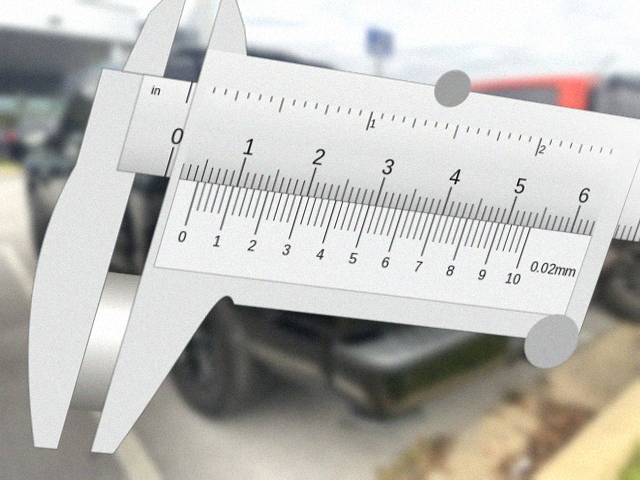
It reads 4.6,mm
